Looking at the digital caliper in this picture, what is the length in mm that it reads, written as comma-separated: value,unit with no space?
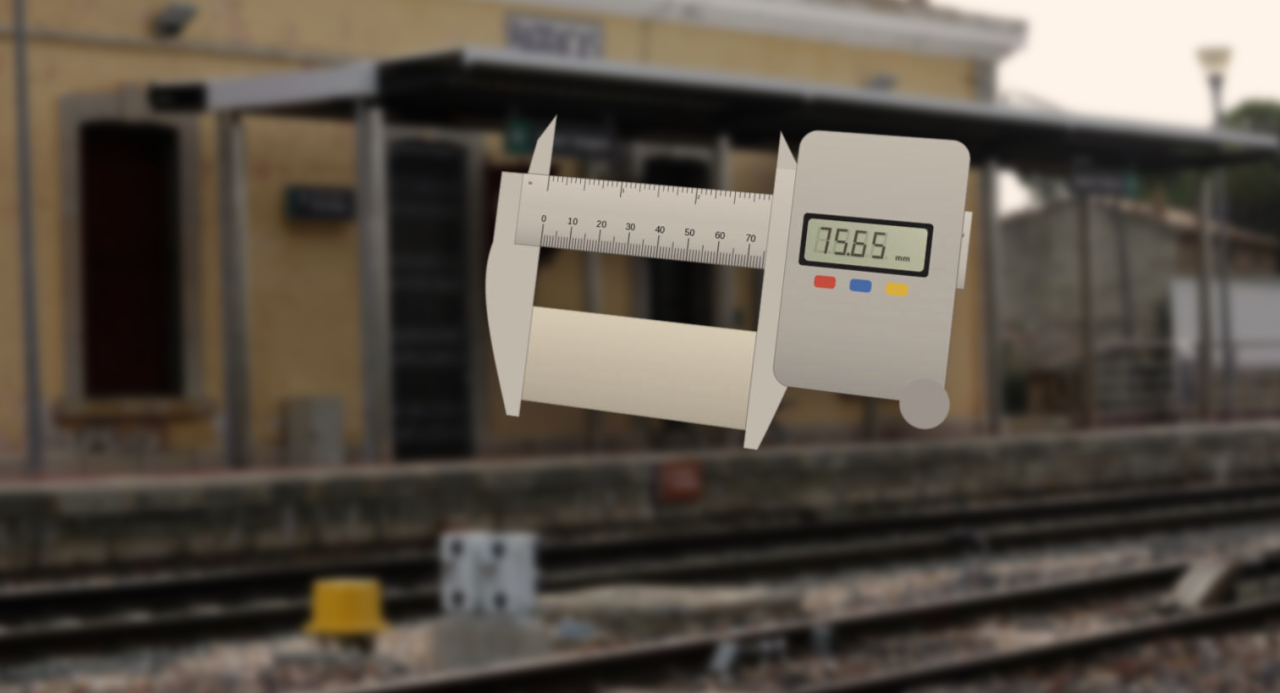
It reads 75.65,mm
